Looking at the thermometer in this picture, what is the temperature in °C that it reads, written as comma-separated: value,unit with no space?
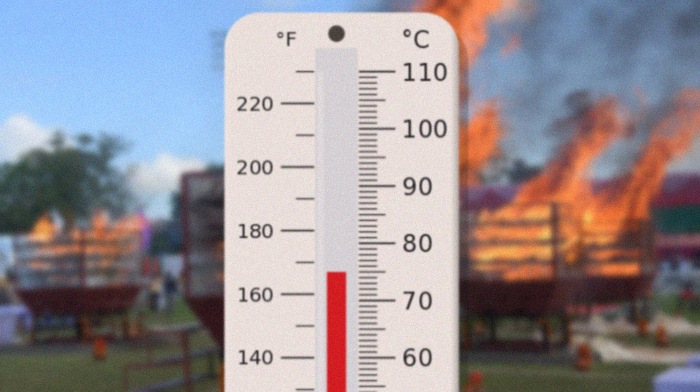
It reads 75,°C
